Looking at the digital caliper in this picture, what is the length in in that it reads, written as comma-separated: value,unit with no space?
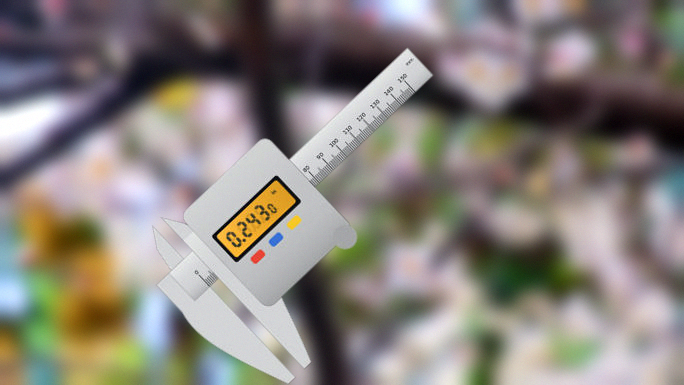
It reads 0.2430,in
